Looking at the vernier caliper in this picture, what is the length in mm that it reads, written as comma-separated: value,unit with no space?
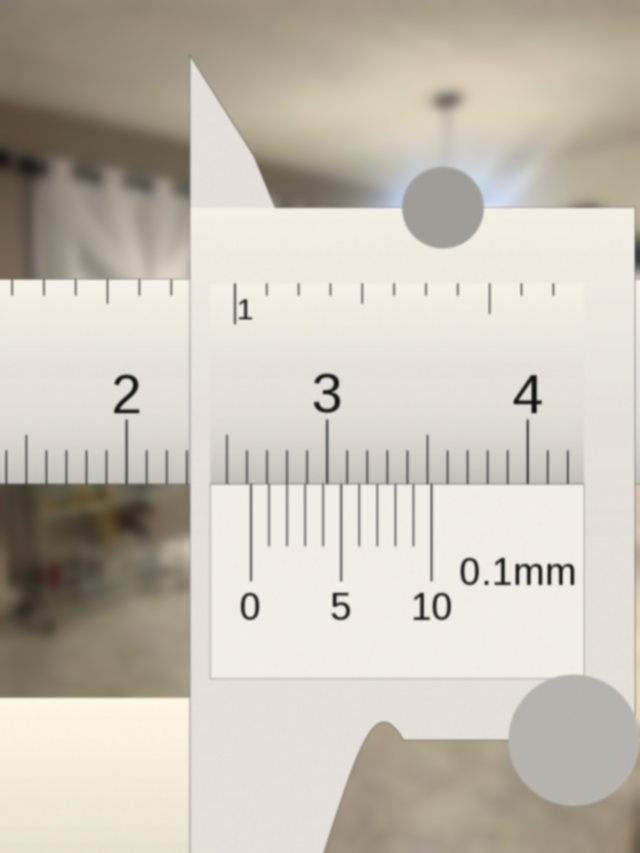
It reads 26.2,mm
